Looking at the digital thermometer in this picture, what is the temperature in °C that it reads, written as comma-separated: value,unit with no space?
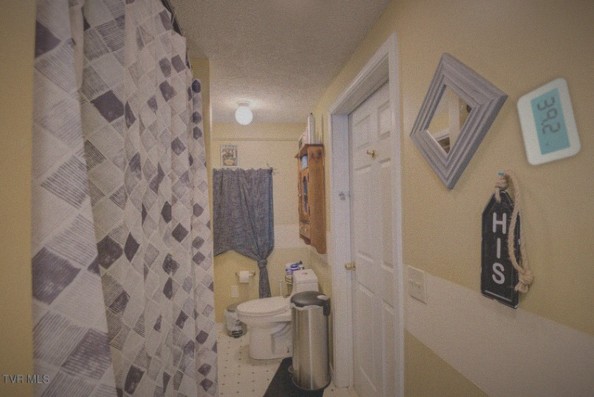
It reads 39.2,°C
